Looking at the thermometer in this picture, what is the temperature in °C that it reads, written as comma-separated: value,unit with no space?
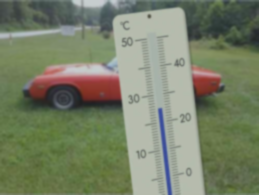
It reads 25,°C
